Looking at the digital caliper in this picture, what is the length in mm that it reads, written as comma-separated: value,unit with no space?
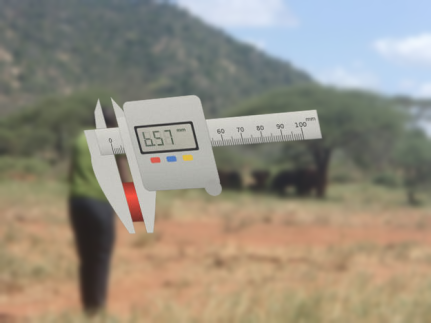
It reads 6.57,mm
